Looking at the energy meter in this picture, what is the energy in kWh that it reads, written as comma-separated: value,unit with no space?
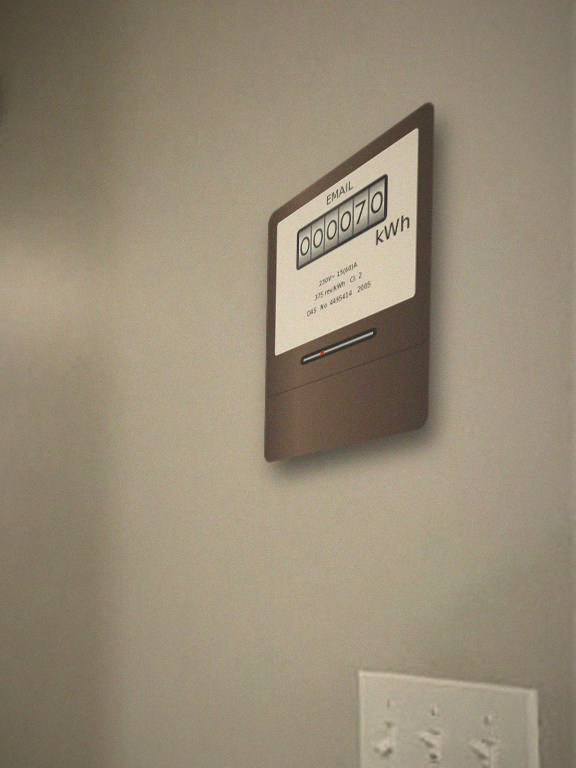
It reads 70,kWh
